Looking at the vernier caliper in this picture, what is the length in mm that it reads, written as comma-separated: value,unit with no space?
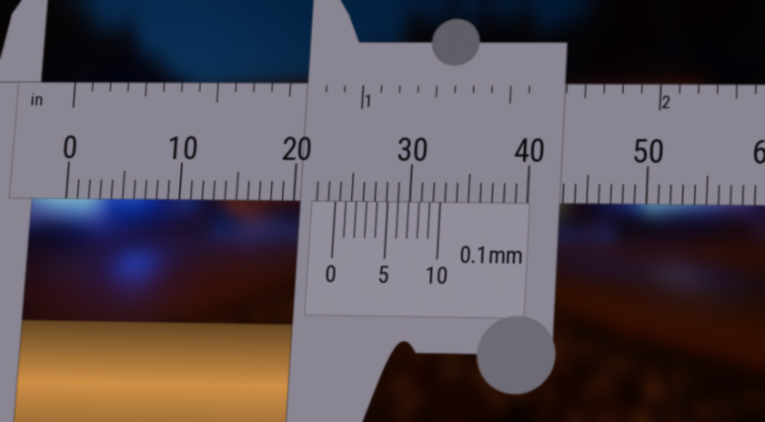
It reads 23.6,mm
